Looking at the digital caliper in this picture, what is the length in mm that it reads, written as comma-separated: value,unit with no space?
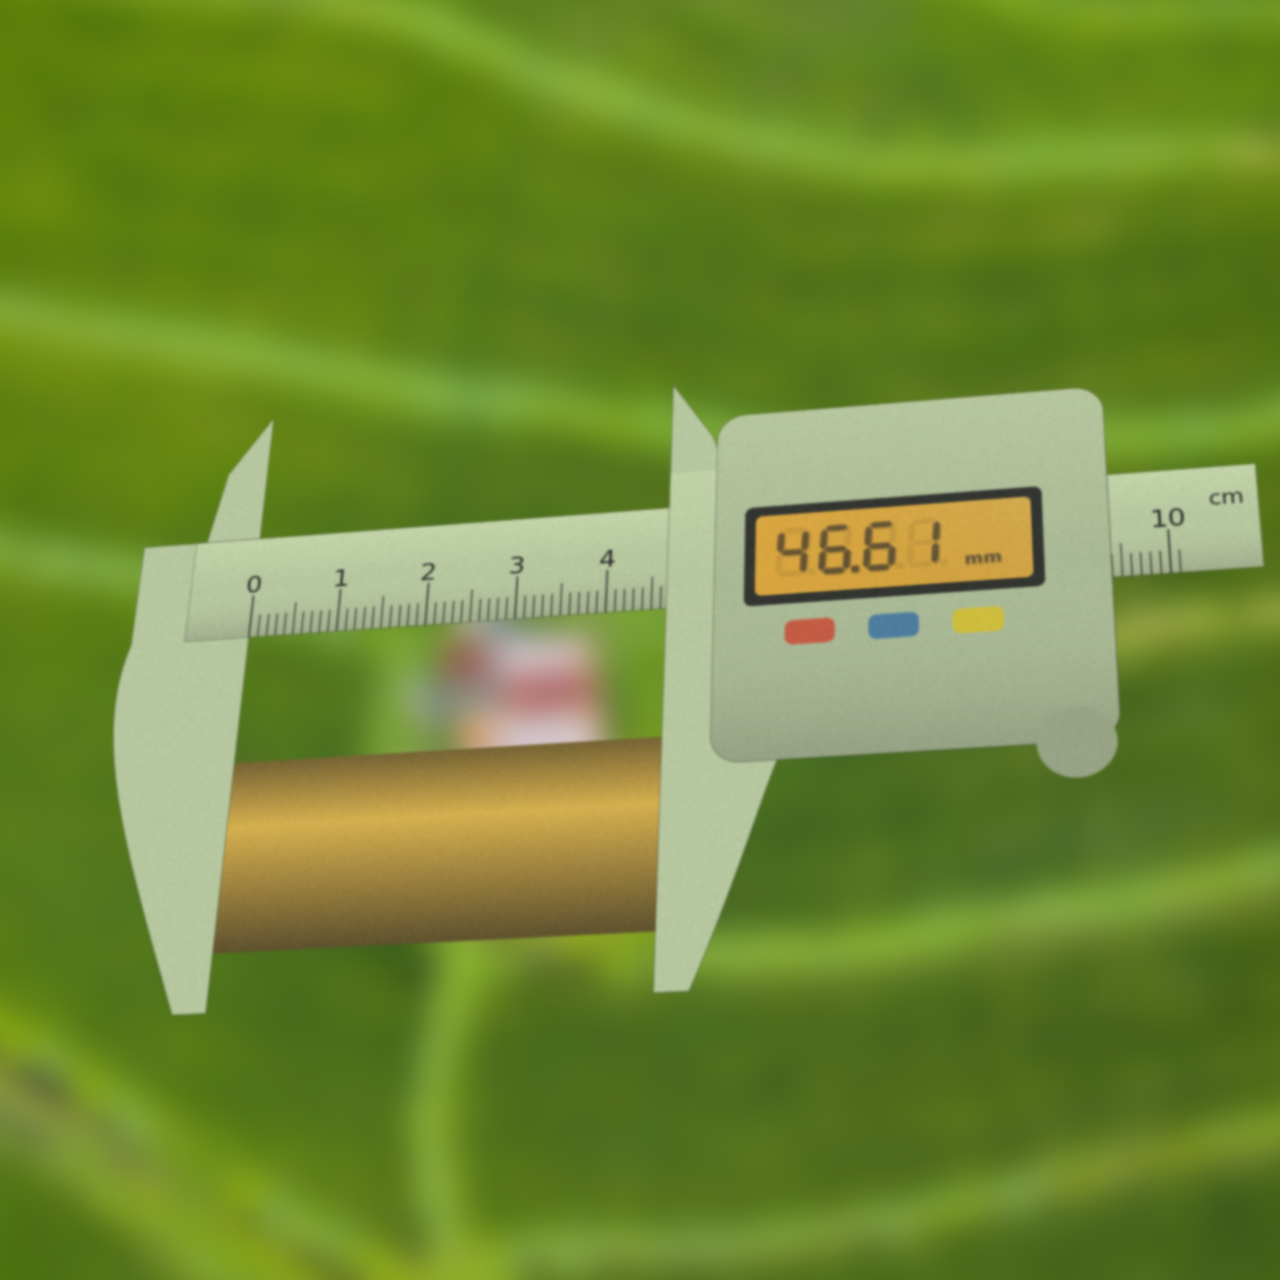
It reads 46.61,mm
